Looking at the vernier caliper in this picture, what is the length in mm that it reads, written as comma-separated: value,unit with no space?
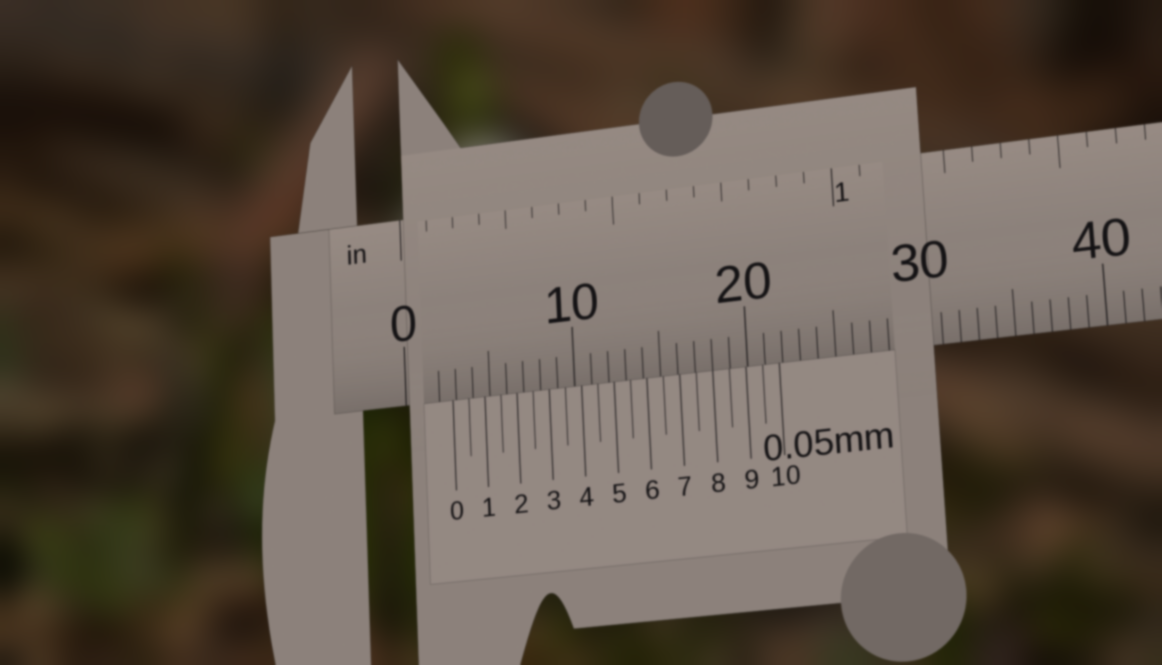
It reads 2.8,mm
